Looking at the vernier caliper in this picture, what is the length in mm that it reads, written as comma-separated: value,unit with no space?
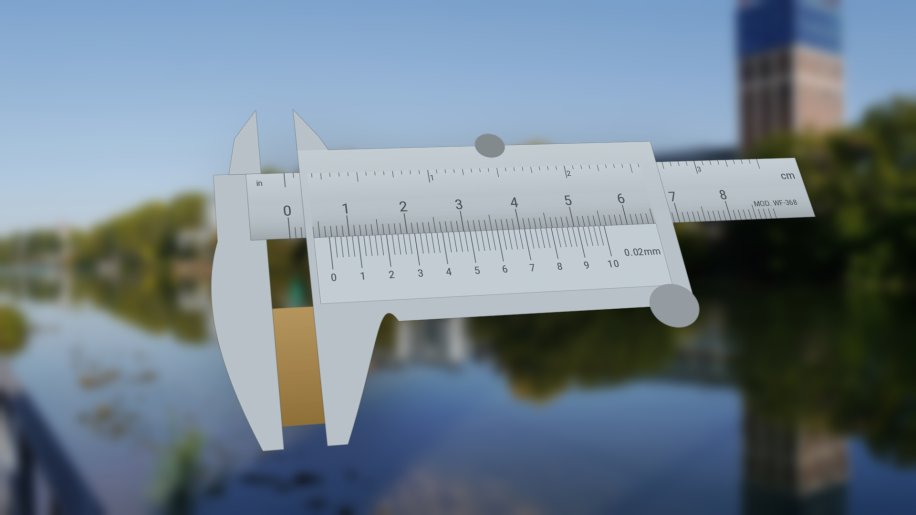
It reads 6.6,mm
